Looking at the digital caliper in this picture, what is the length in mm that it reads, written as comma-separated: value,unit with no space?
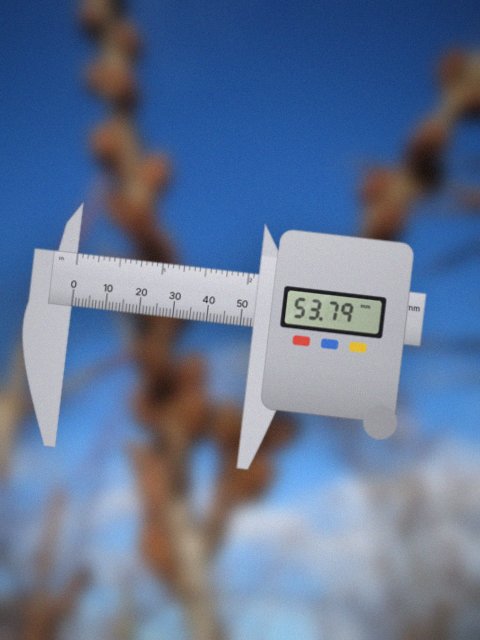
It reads 53.79,mm
